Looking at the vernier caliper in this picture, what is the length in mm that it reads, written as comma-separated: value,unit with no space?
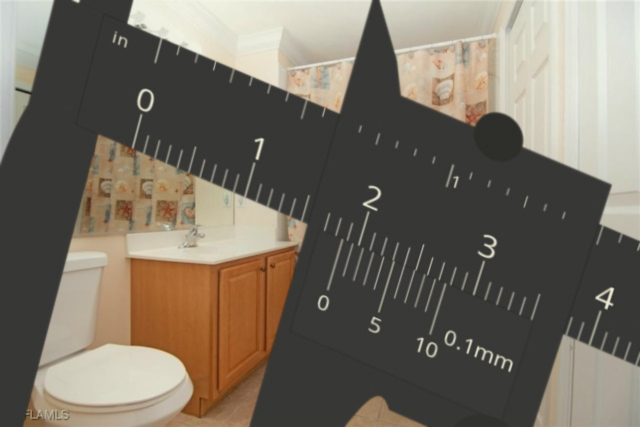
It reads 18.6,mm
